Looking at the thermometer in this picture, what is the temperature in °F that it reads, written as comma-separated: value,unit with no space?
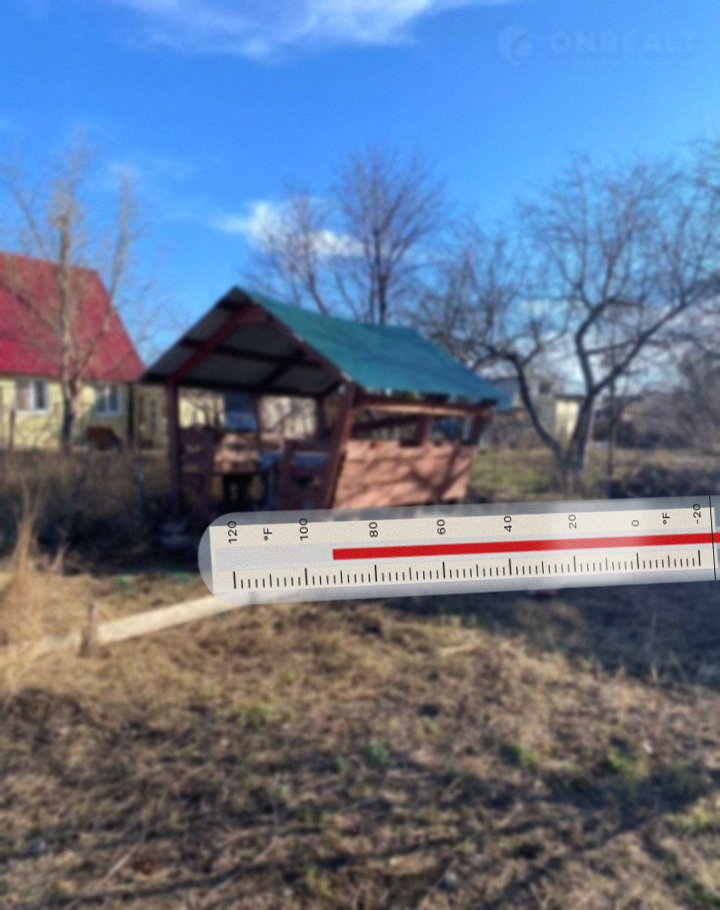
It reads 92,°F
